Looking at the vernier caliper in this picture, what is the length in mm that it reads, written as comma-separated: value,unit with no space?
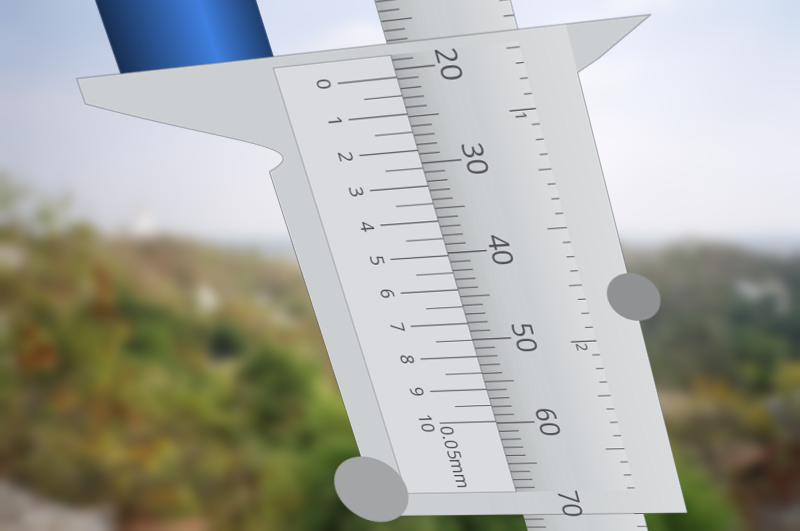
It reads 20.8,mm
